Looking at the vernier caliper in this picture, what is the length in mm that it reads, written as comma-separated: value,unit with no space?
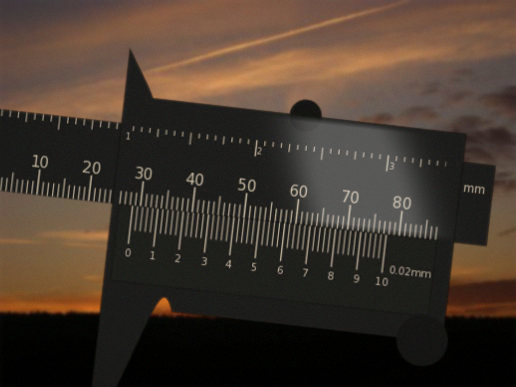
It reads 28.5,mm
